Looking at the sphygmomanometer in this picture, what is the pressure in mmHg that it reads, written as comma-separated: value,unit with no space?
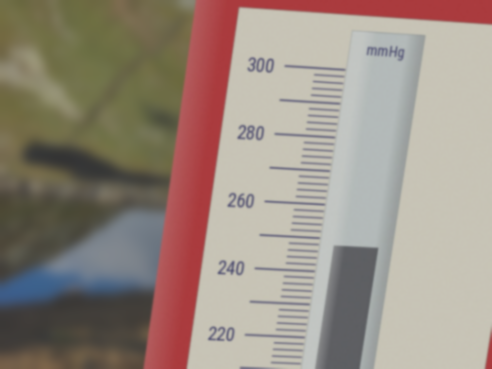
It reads 248,mmHg
